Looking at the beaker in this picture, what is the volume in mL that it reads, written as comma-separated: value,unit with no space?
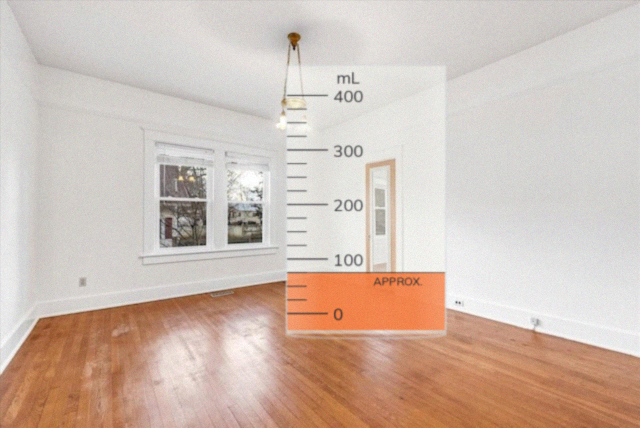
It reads 75,mL
